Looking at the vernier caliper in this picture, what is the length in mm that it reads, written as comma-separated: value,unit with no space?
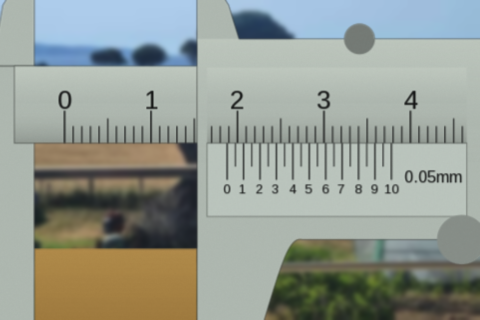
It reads 18.8,mm
